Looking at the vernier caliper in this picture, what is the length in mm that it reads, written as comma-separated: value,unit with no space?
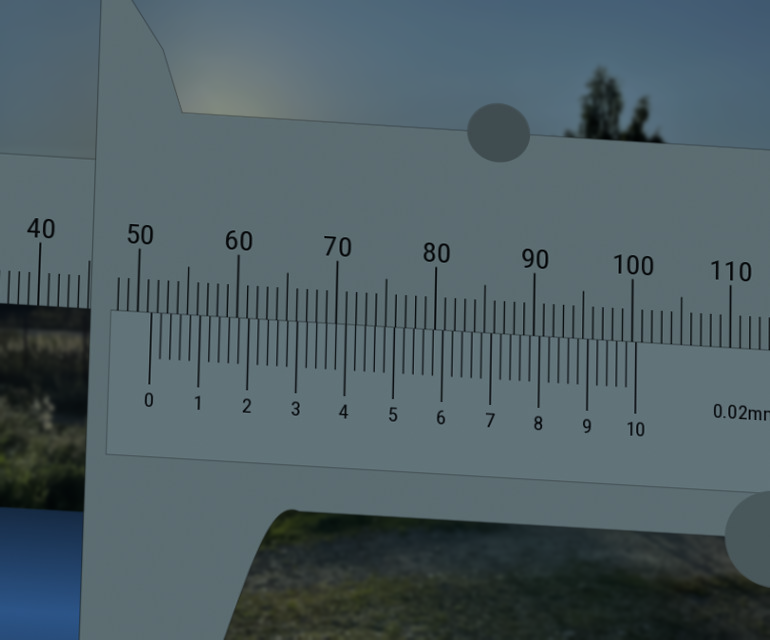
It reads 51.4,mm
